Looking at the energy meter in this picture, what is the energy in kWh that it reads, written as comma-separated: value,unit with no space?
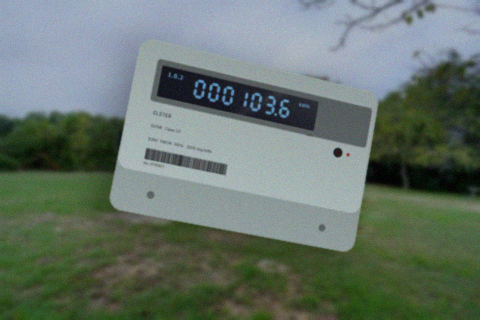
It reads 103.6,kWh
